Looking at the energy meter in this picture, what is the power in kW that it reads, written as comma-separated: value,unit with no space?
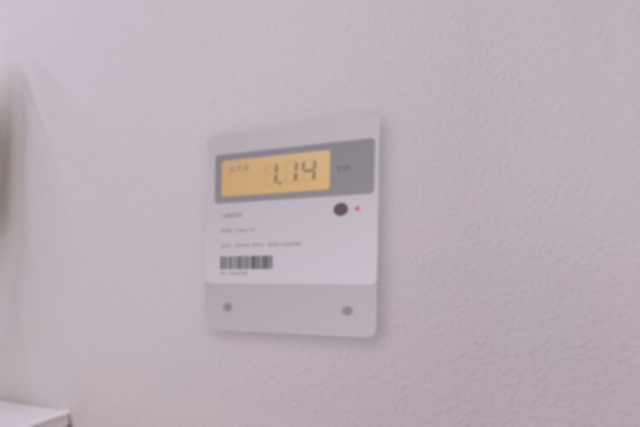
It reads 1.14,kW
